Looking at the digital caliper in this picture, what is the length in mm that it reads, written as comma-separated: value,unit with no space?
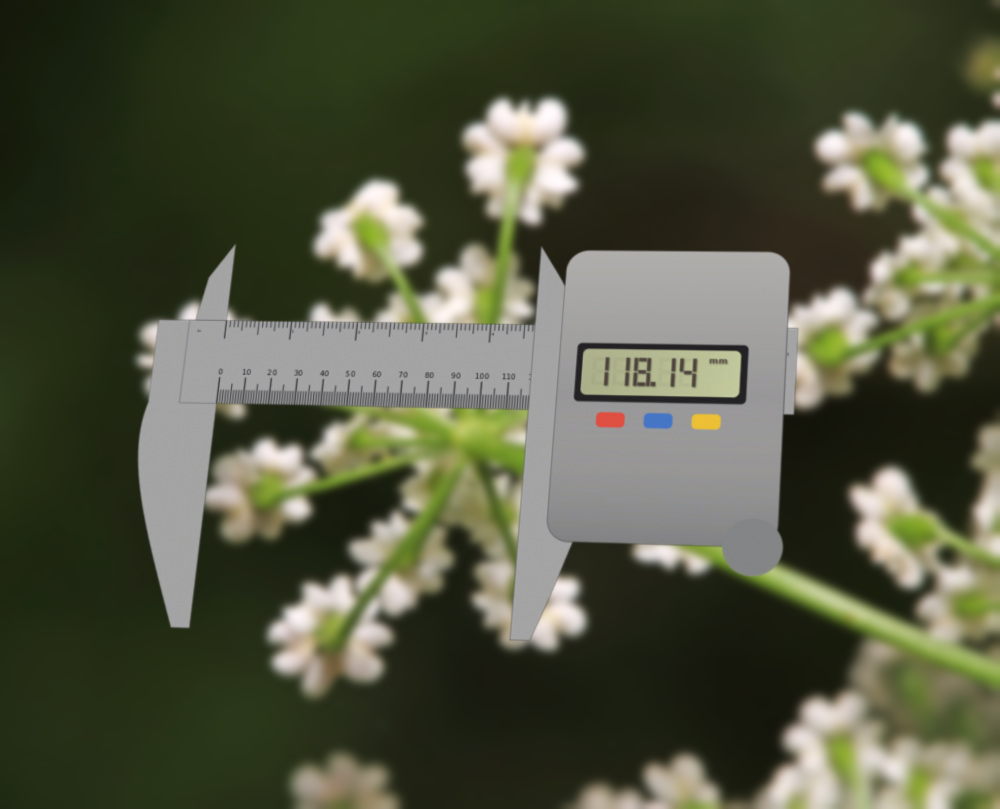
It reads 118.14,mm
